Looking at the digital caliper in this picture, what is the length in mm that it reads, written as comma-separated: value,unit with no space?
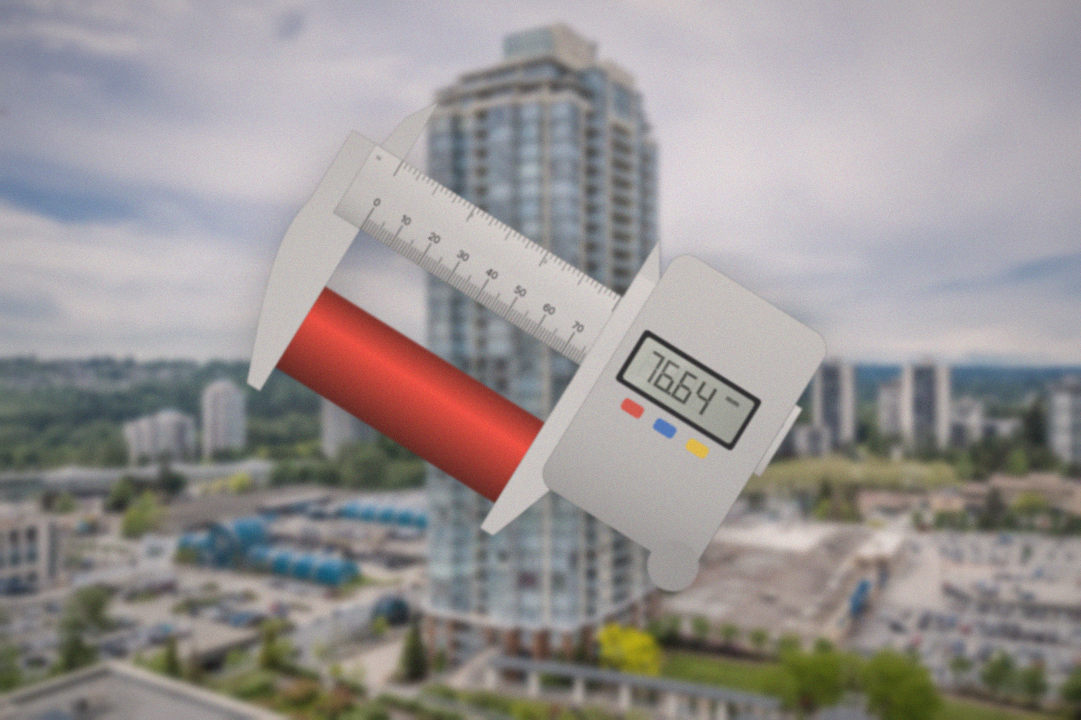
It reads 76.64,mm
